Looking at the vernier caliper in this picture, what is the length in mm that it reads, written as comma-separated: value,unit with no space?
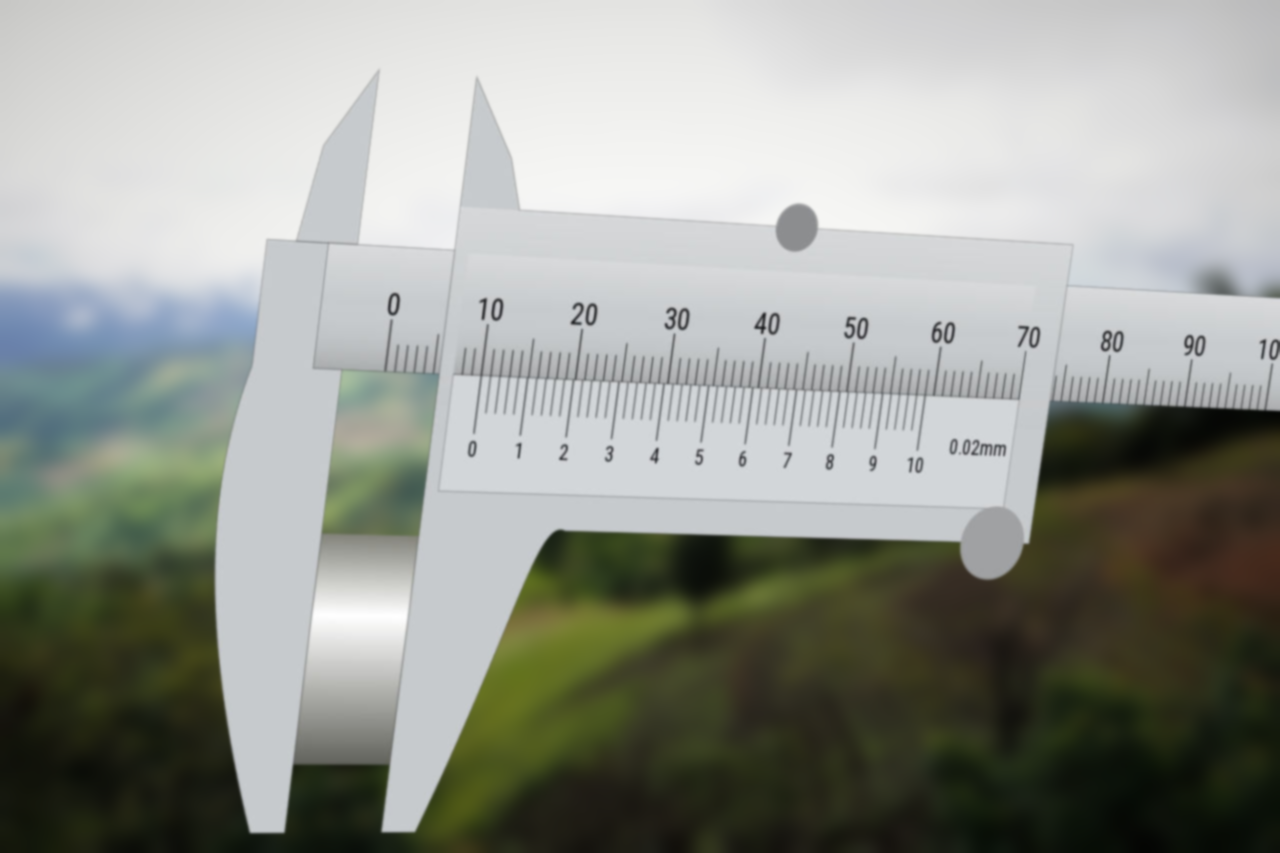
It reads 10.0,mm
